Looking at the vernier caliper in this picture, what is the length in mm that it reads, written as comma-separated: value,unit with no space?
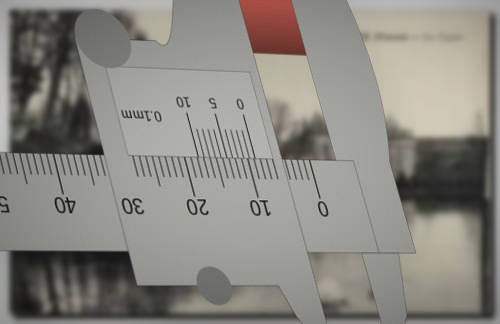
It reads 8.8,mm
